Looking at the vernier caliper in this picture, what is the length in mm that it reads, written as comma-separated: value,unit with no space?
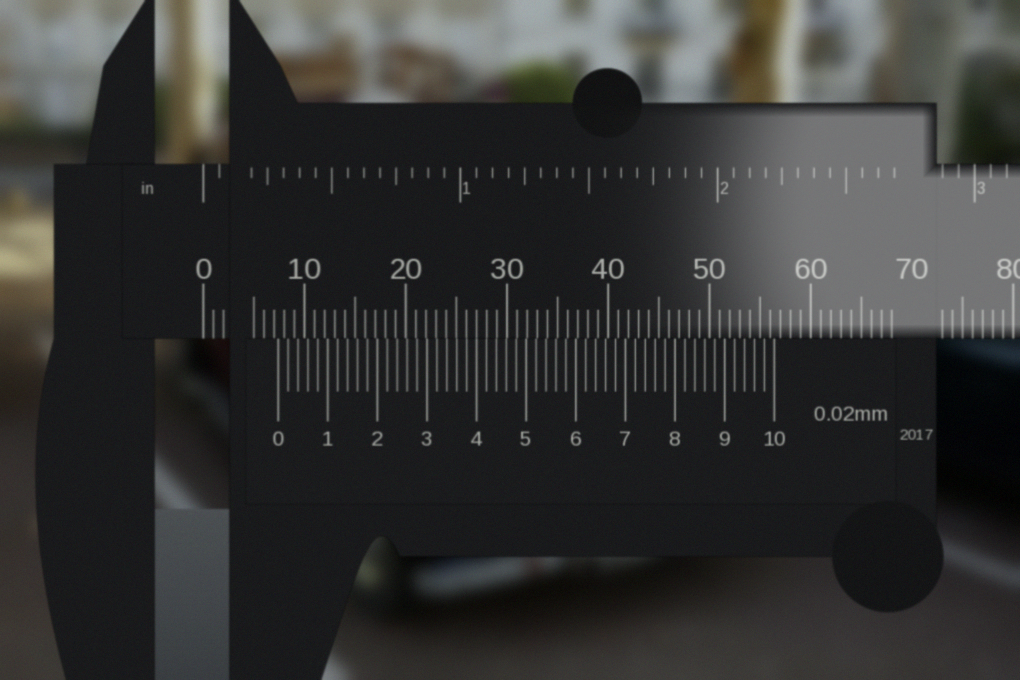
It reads 7.4,mm
